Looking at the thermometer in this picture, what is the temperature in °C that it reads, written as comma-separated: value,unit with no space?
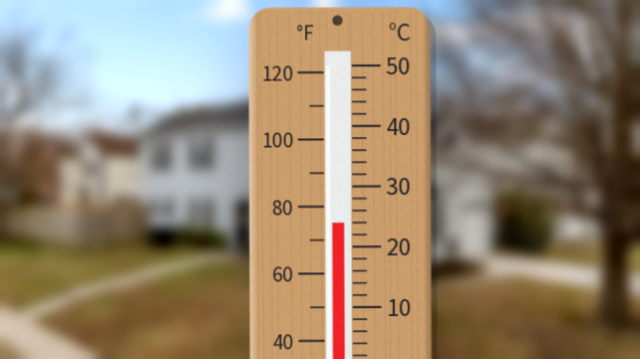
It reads 24,°C
